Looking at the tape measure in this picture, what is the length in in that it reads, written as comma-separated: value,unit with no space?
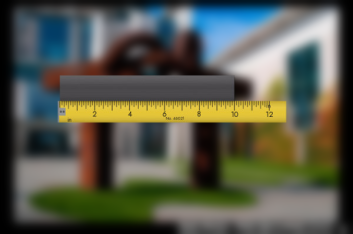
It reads 10,in
